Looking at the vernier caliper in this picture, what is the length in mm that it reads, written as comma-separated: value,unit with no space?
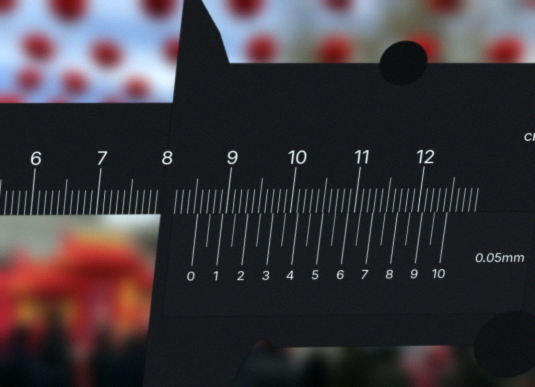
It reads 85.6,mm
